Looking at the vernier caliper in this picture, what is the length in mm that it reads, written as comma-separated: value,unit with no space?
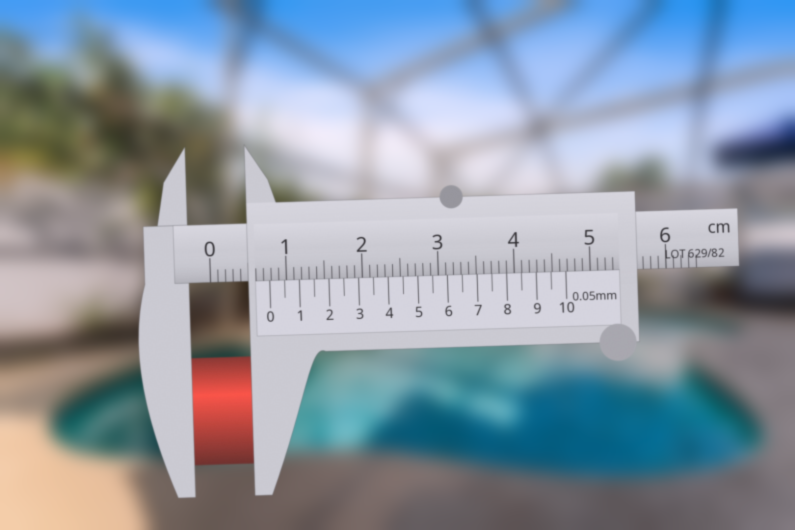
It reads 7.8,mm
